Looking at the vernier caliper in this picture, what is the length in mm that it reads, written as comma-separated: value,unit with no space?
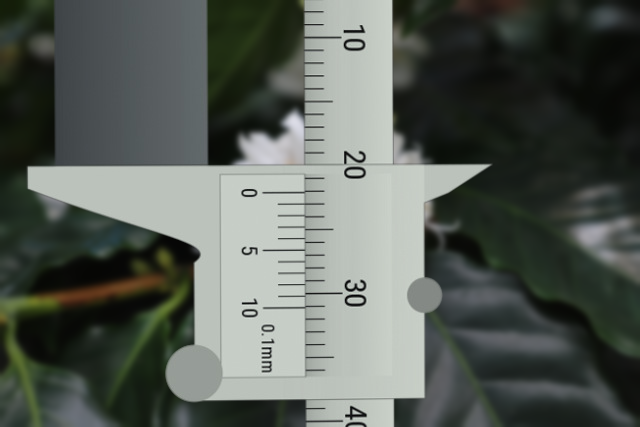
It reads 22.1,mm
